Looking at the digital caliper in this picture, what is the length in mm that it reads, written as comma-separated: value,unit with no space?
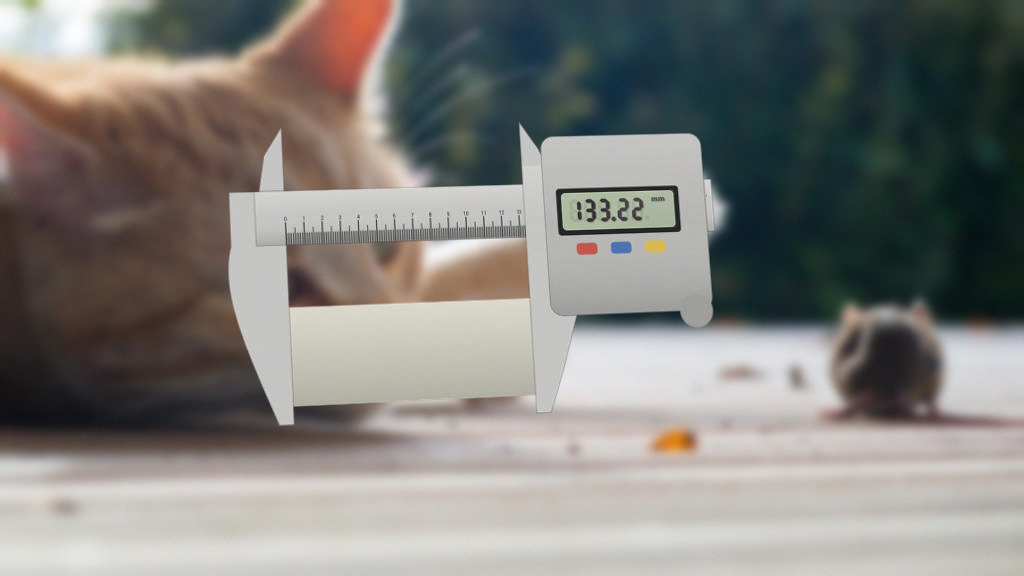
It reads 133.22,mm
